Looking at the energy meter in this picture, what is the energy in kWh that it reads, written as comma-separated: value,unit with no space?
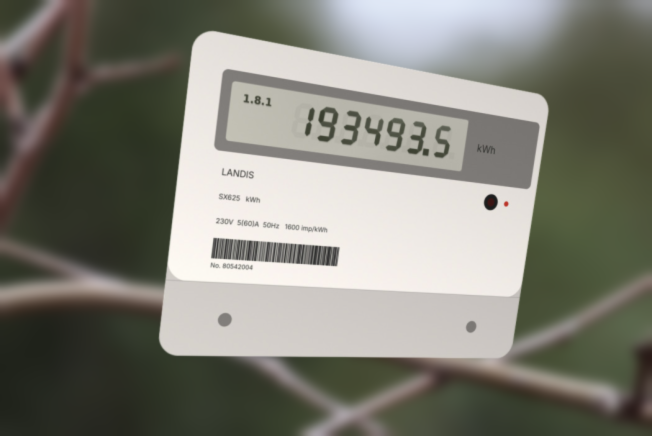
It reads 193493.5,kWh
